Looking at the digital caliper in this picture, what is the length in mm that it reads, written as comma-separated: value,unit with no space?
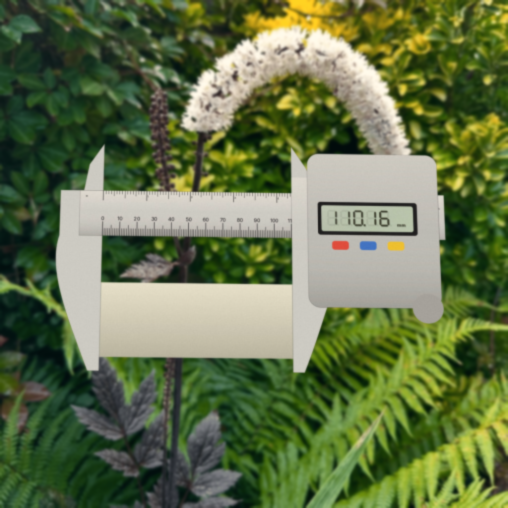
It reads 110.16,mm
